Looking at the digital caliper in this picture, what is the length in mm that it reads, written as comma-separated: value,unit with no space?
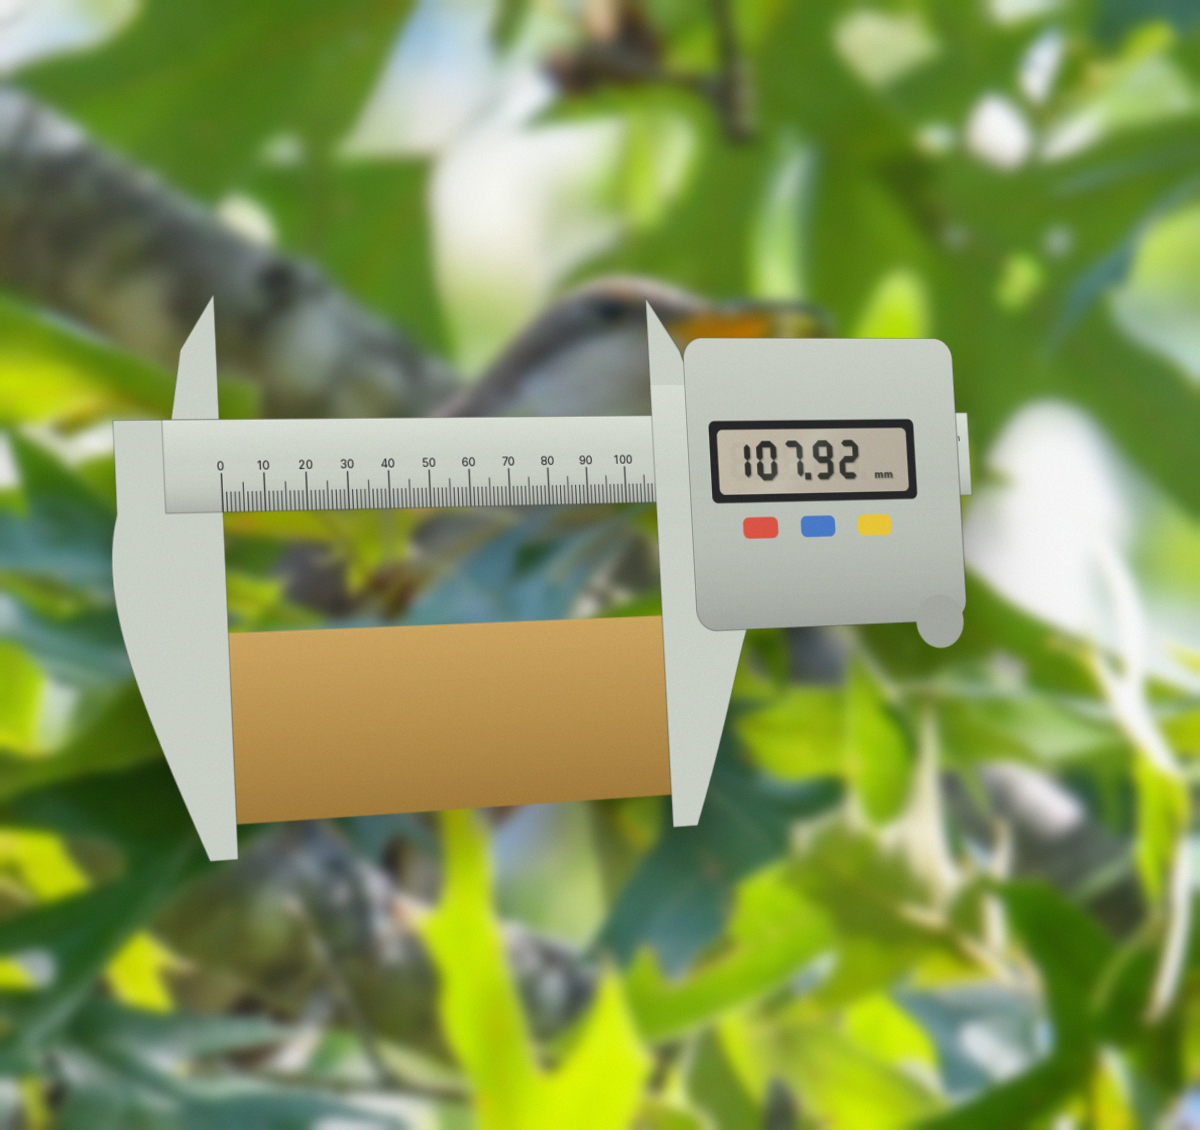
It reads 107.92,mm
